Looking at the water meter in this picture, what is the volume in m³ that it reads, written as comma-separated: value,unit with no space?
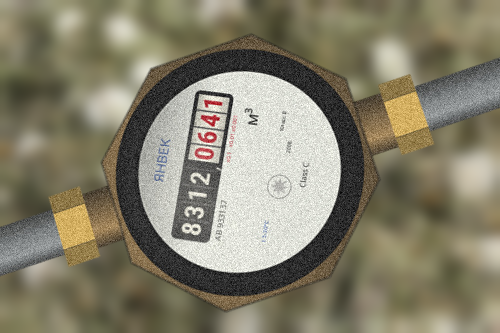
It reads 8312.0641,m³
